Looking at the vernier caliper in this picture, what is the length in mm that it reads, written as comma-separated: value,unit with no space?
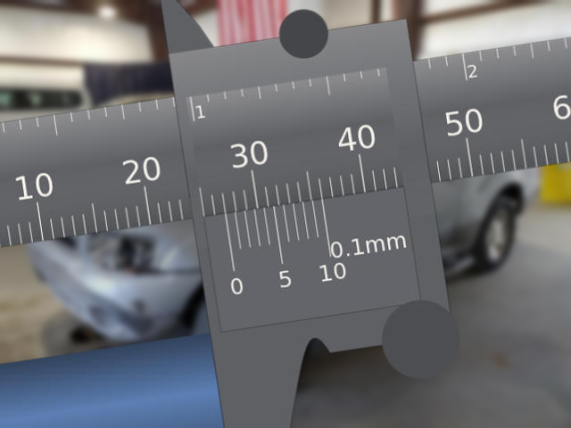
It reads 27.0,mm
